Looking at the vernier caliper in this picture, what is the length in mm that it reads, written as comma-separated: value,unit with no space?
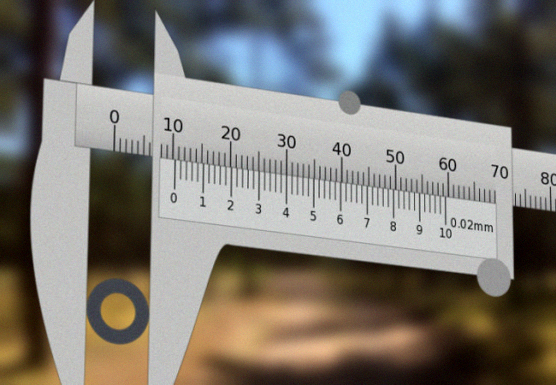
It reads 10.4,mm
